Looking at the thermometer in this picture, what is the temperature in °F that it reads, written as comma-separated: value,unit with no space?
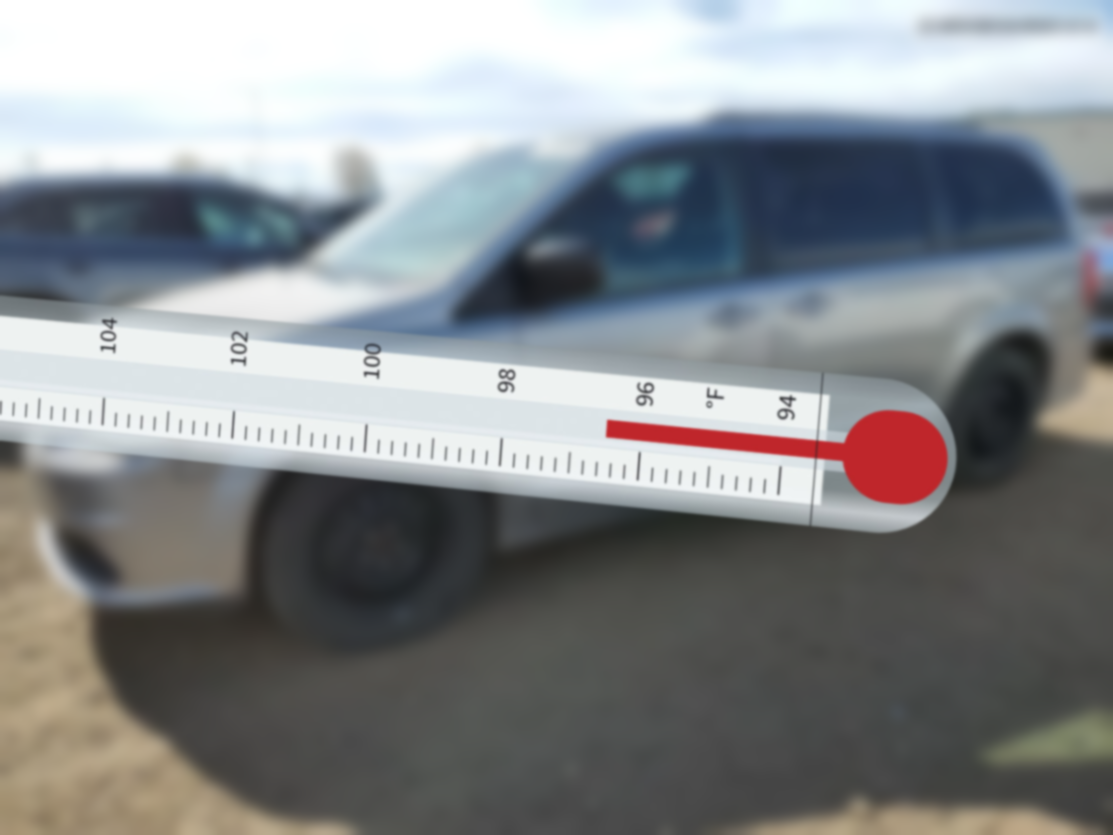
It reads 96.5,°F
